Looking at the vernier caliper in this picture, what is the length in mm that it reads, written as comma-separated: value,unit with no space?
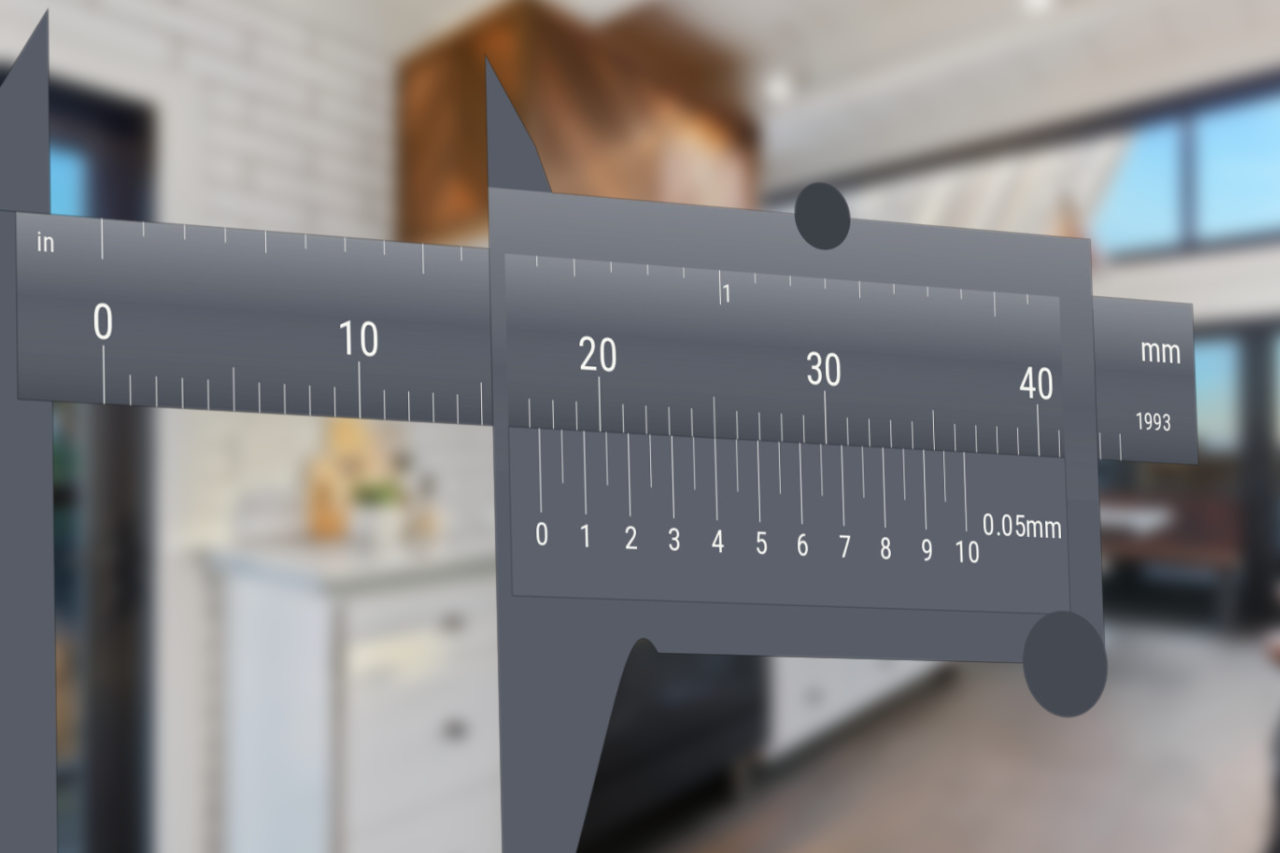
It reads 17.4,mm
